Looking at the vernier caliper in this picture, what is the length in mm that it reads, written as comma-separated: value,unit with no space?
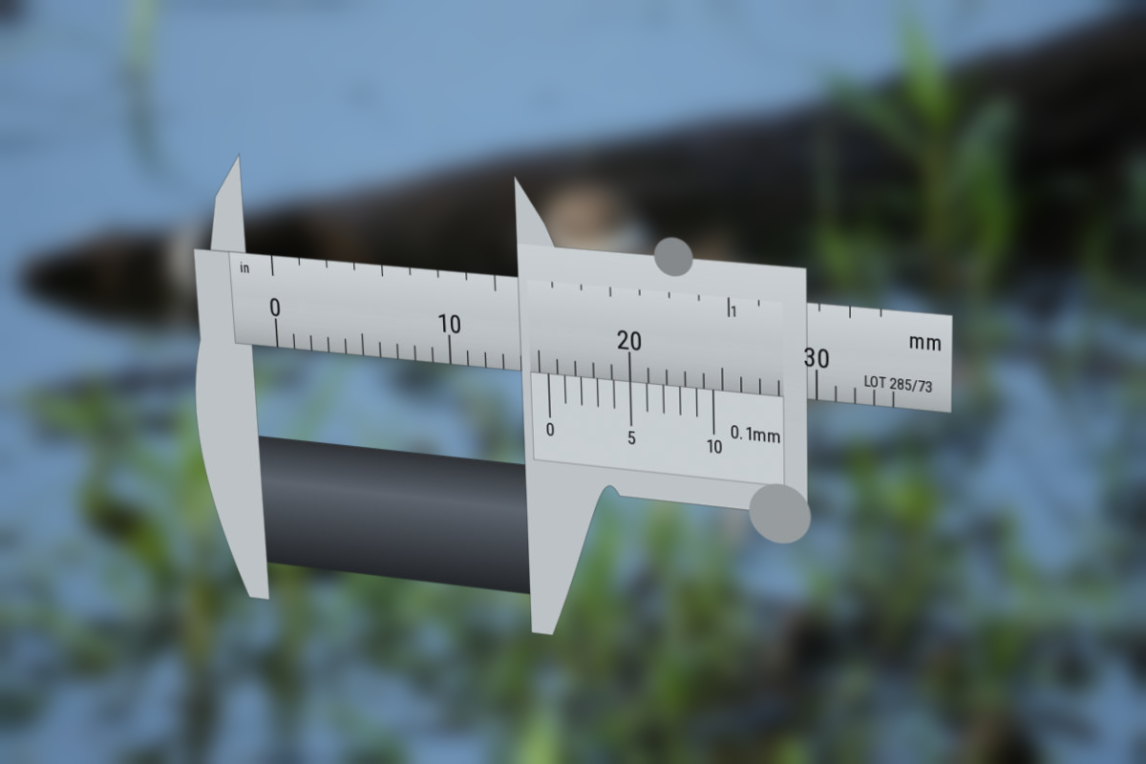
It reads 15.5,mm
